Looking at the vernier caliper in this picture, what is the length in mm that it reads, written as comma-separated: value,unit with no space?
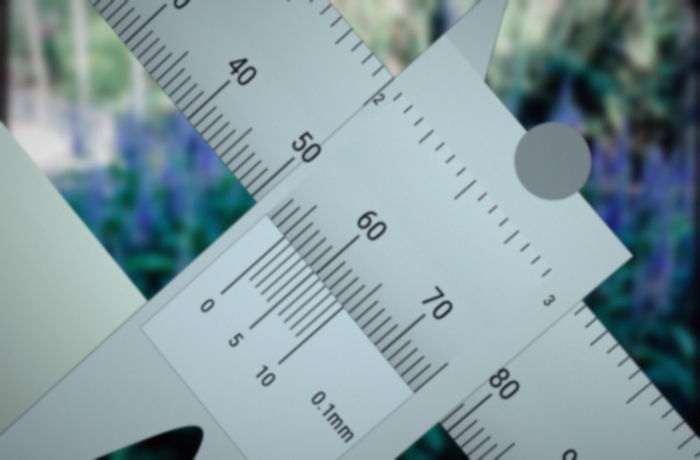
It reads 55.2,mm
